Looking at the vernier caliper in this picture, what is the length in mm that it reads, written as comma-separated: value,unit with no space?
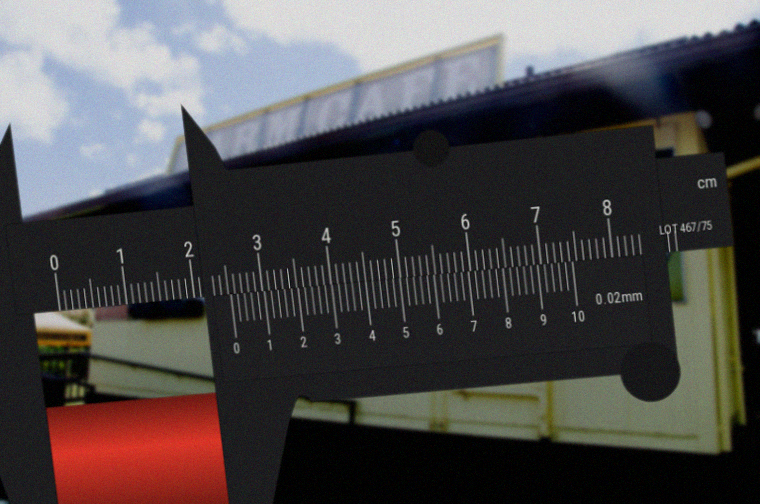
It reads 25.4,mm
